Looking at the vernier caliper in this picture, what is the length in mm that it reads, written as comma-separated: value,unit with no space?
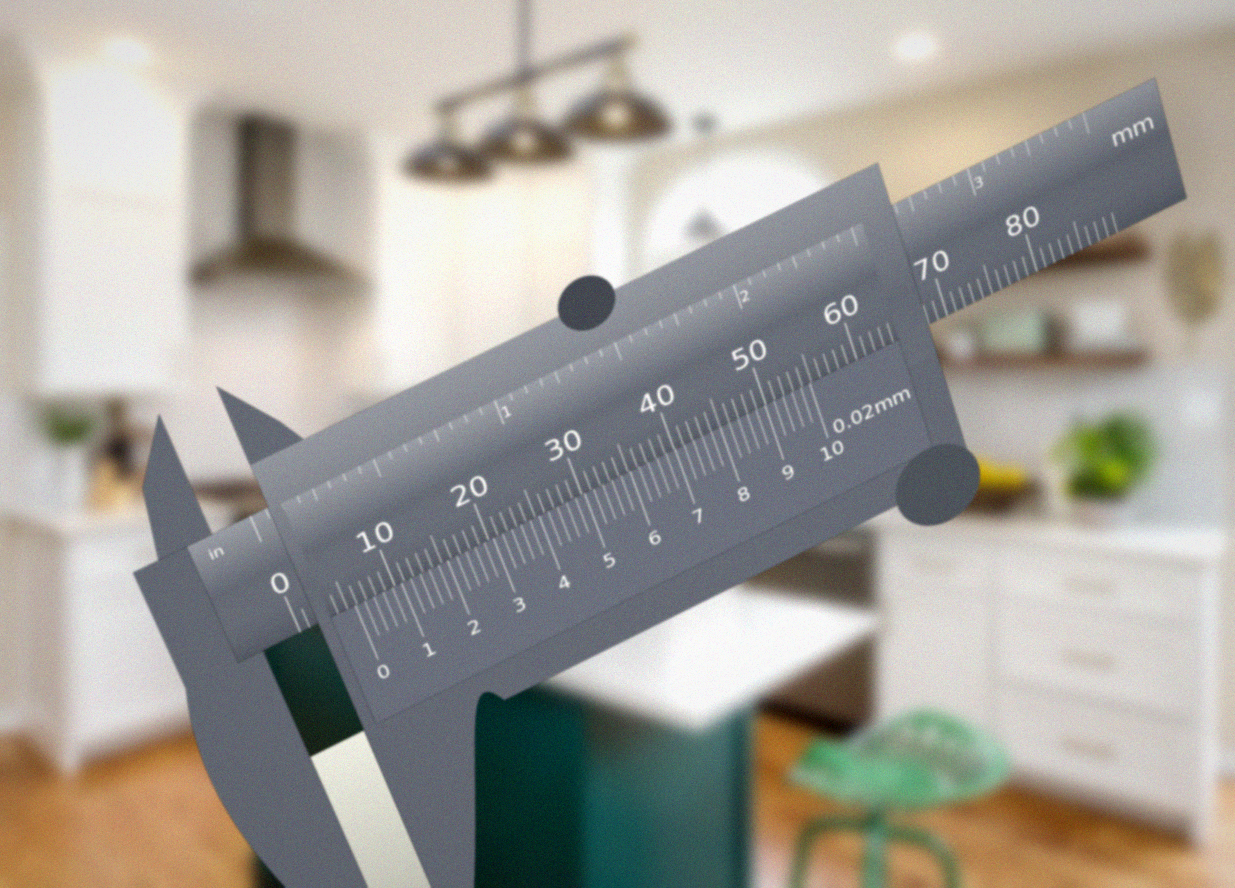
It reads 5.8,mm
